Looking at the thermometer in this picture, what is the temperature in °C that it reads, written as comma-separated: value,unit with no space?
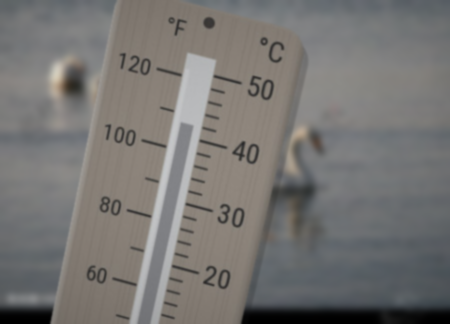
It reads 42,°C
